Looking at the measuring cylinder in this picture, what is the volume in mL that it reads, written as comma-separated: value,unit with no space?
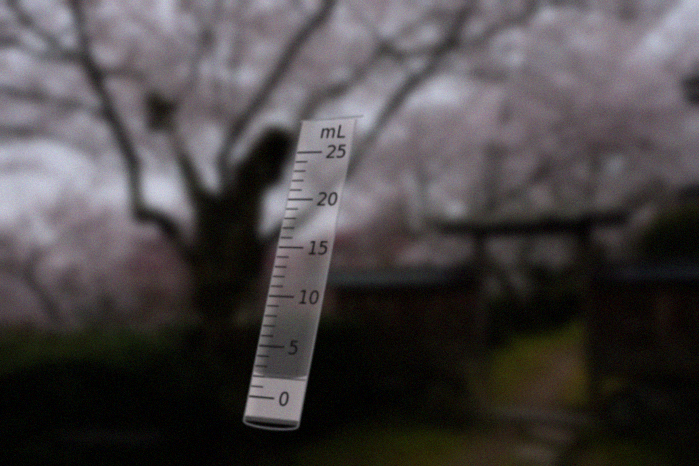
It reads 2,mL
